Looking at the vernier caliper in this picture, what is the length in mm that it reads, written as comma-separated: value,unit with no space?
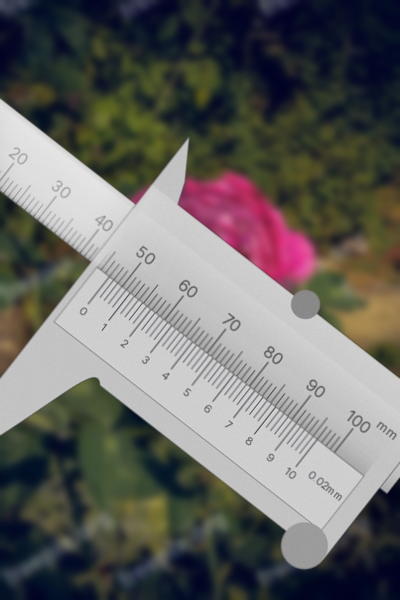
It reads 47.0,mm
